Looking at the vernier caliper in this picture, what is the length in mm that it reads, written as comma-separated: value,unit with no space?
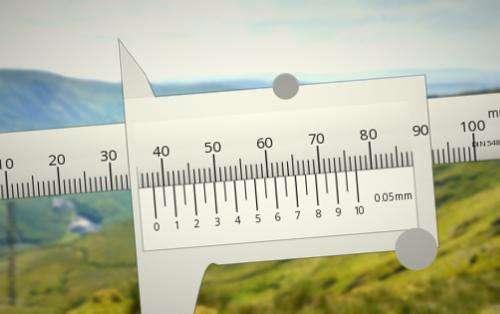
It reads 38.0,mm
